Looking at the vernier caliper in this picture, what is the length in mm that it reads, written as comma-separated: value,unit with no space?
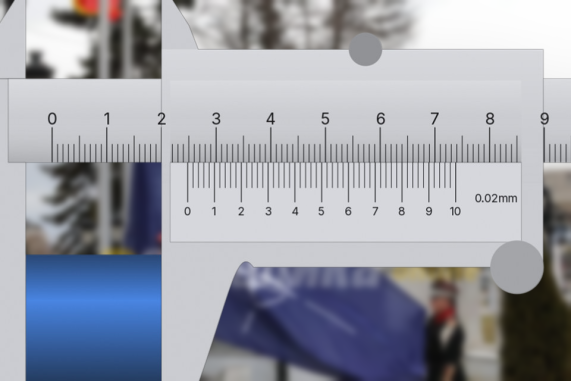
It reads 24.8,mm
